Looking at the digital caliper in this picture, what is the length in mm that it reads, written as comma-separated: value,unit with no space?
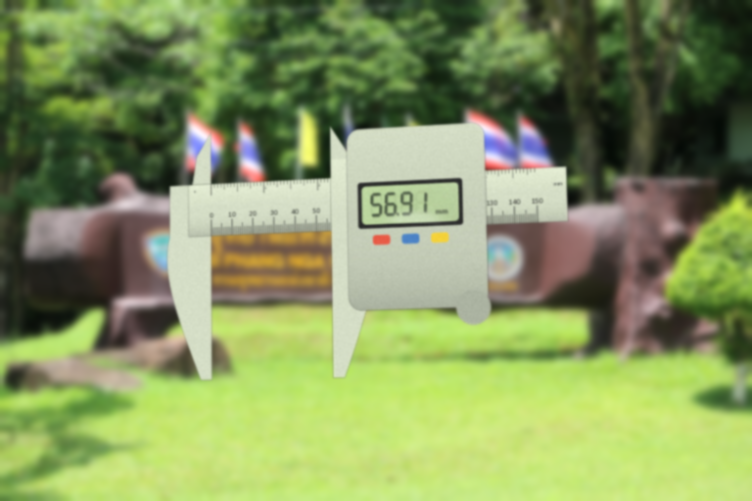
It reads 56.91,mm
